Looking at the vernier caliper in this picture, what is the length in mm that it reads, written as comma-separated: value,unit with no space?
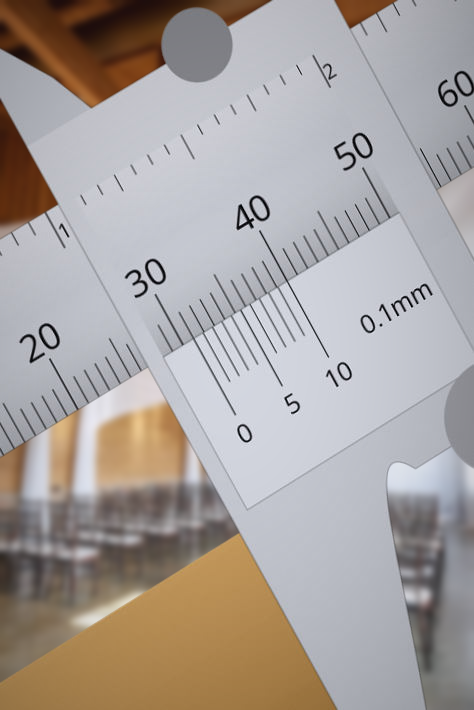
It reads 31.0,mm
